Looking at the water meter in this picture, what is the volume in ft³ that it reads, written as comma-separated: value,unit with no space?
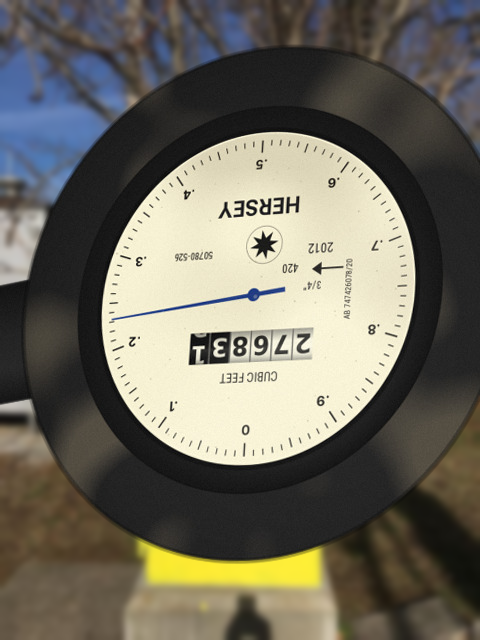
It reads 276831.23,ft³
